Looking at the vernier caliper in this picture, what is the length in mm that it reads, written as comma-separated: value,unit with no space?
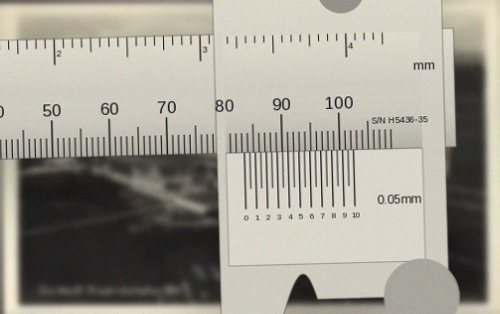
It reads 83.4,mm
